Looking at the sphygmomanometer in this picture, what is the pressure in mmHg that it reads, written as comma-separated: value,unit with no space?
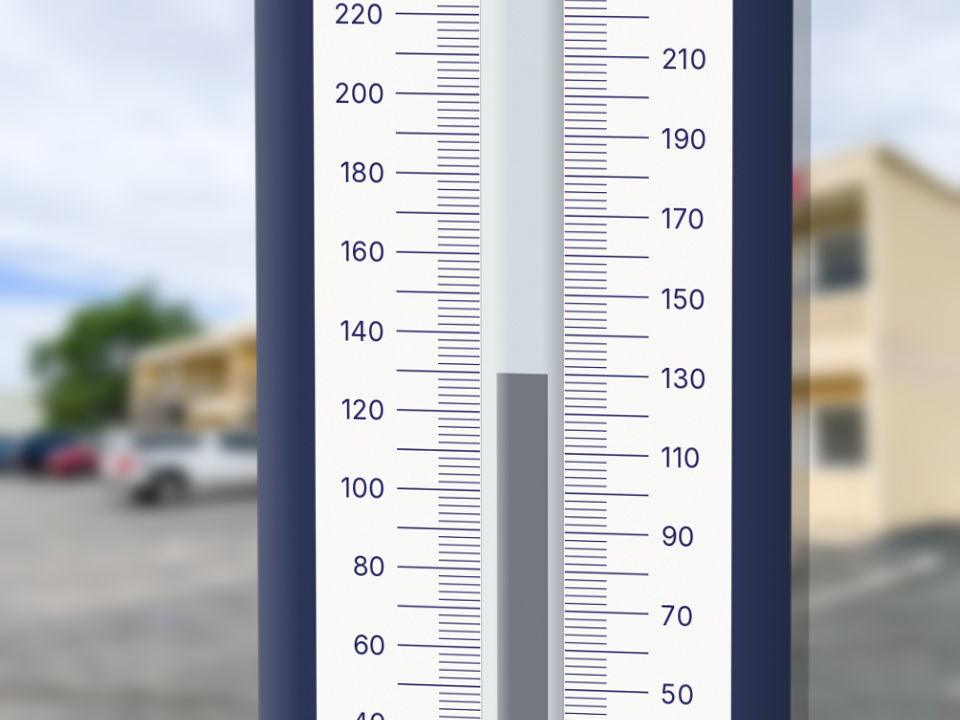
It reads 130,mmHg
